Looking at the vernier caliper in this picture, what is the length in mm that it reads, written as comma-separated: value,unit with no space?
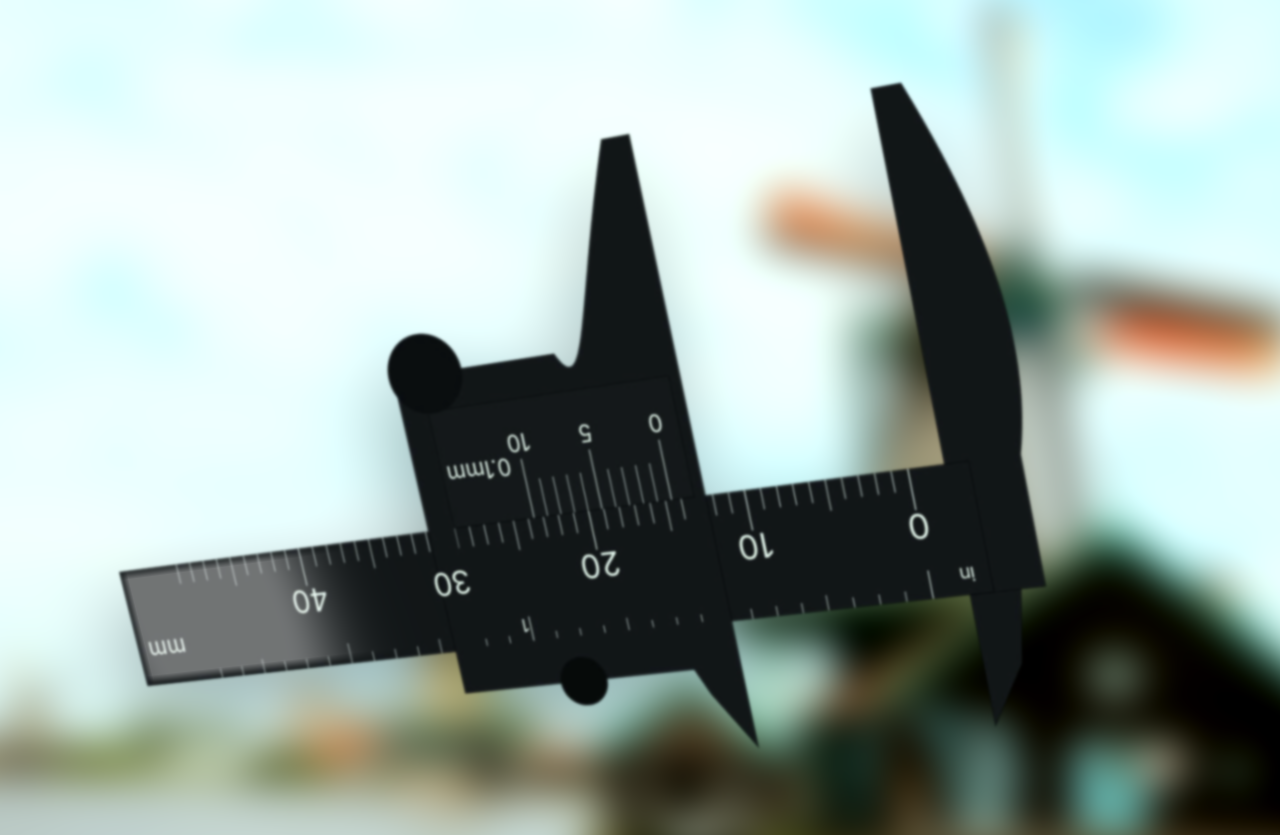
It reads 14.6,mm
